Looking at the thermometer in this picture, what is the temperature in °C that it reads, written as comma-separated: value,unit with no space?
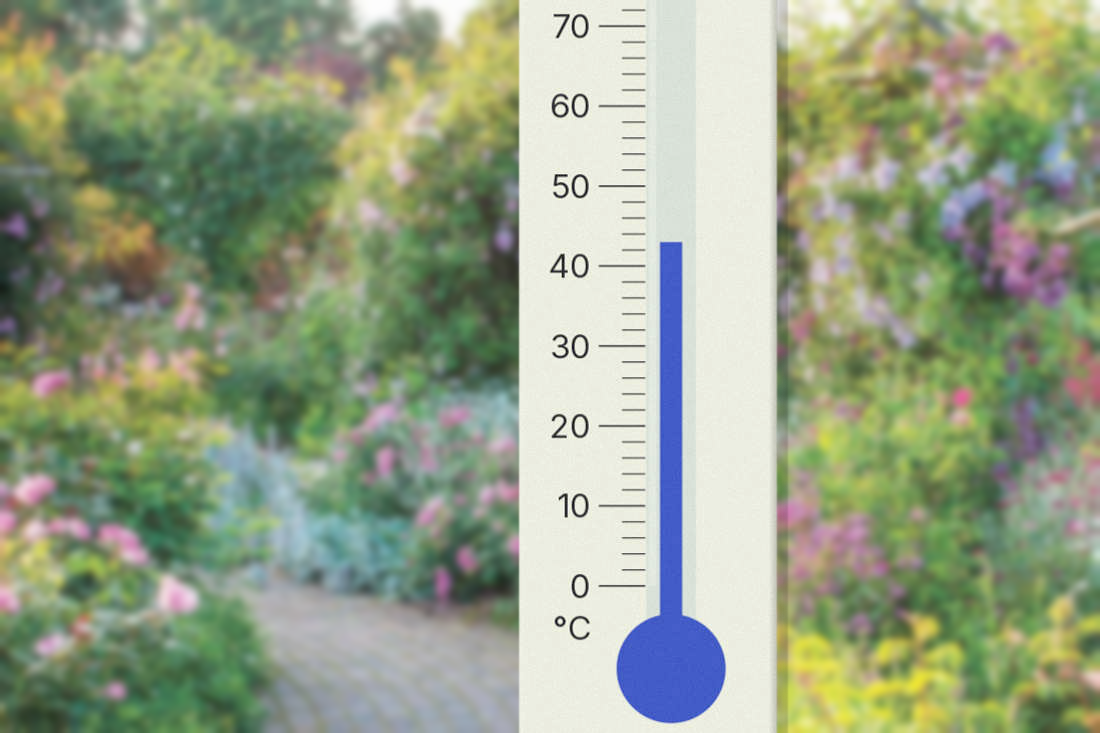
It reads 43,°C
